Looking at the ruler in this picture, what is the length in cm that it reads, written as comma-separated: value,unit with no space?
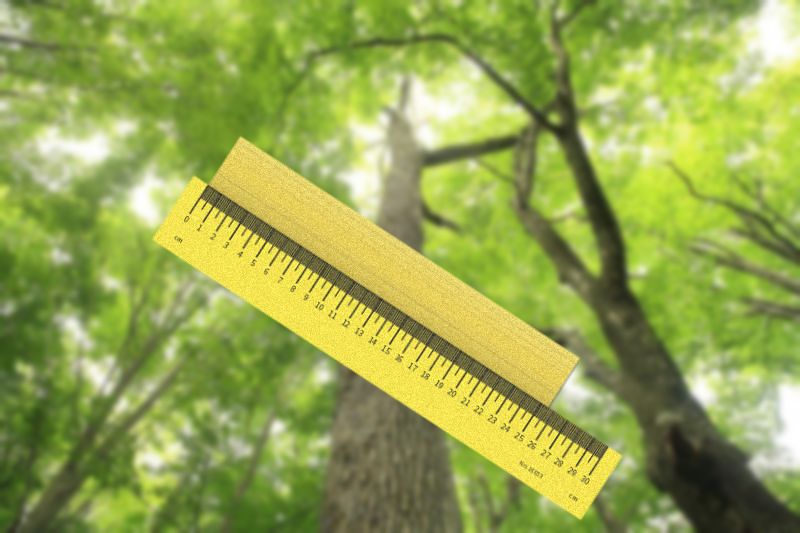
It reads 25.5,cm
